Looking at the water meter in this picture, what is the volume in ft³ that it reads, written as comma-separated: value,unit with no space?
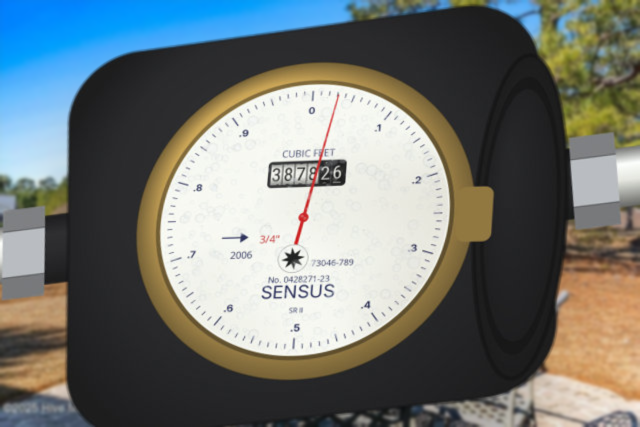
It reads 387826.03,ft³
